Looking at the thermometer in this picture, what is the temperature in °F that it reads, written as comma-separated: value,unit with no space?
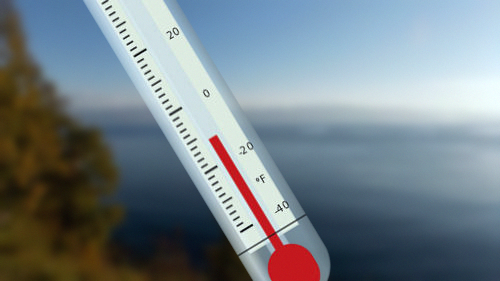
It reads -12,°F
